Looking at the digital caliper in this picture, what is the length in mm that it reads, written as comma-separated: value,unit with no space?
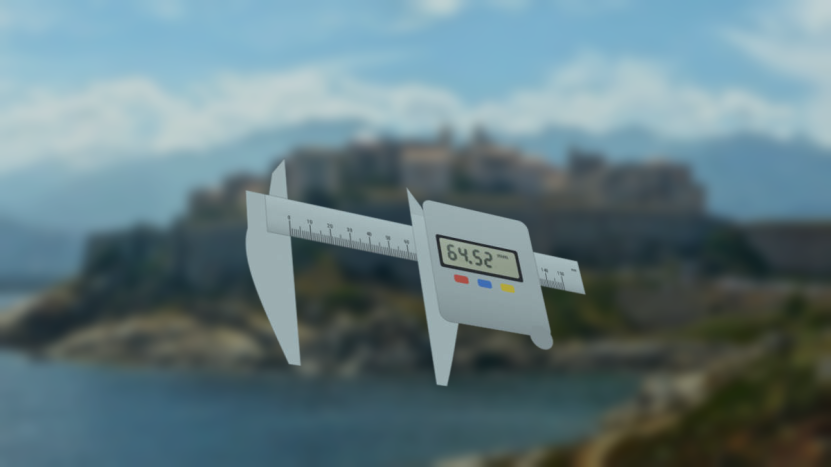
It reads 64.52,mm
